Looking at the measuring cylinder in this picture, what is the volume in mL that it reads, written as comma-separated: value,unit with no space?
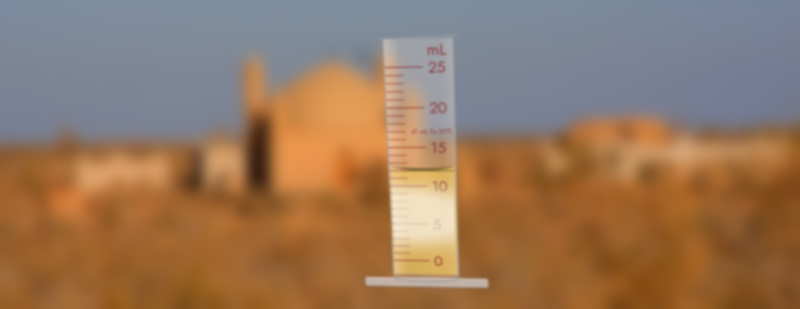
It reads 12,mL
